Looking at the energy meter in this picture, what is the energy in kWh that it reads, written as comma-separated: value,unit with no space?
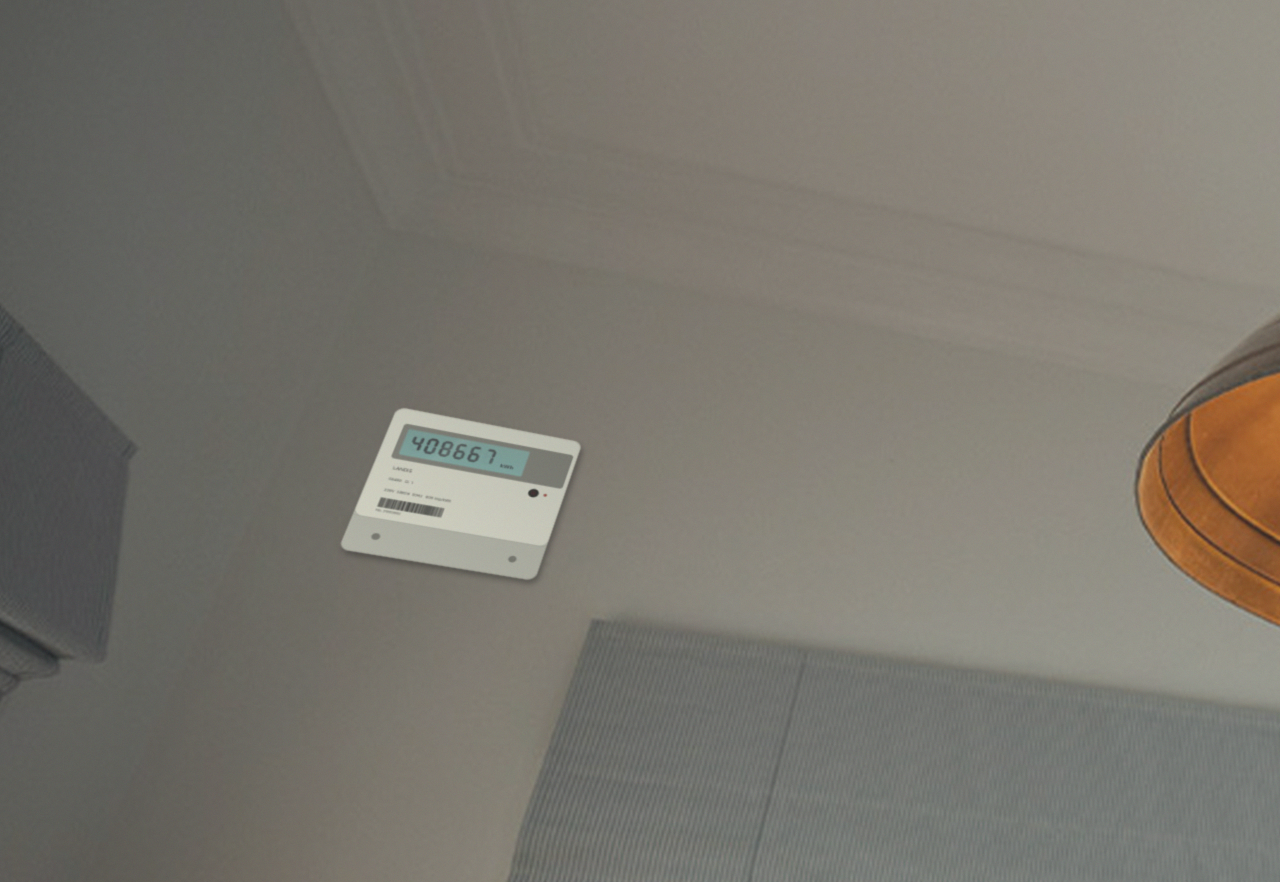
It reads 408667,kWh
